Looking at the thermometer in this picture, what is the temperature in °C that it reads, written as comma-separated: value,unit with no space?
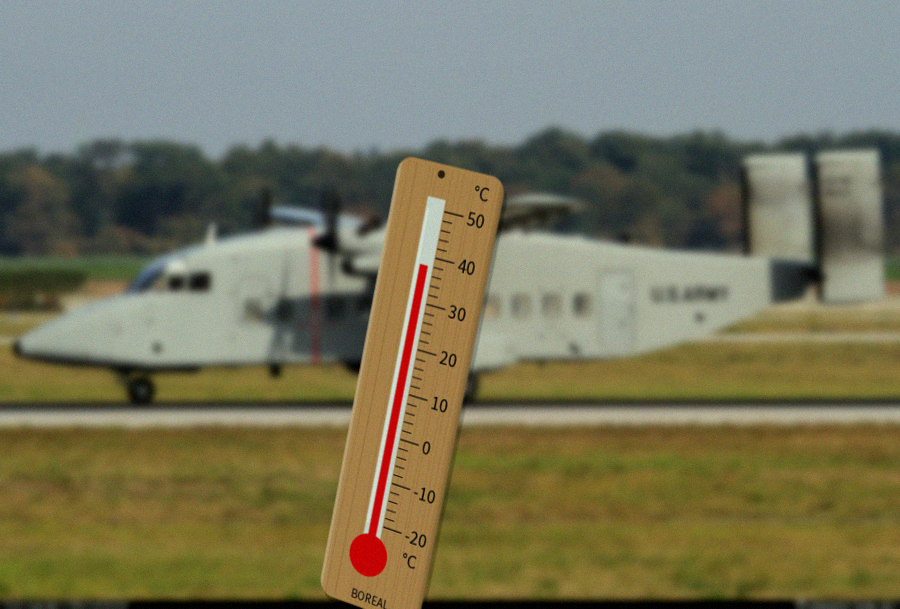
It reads 38,°C
